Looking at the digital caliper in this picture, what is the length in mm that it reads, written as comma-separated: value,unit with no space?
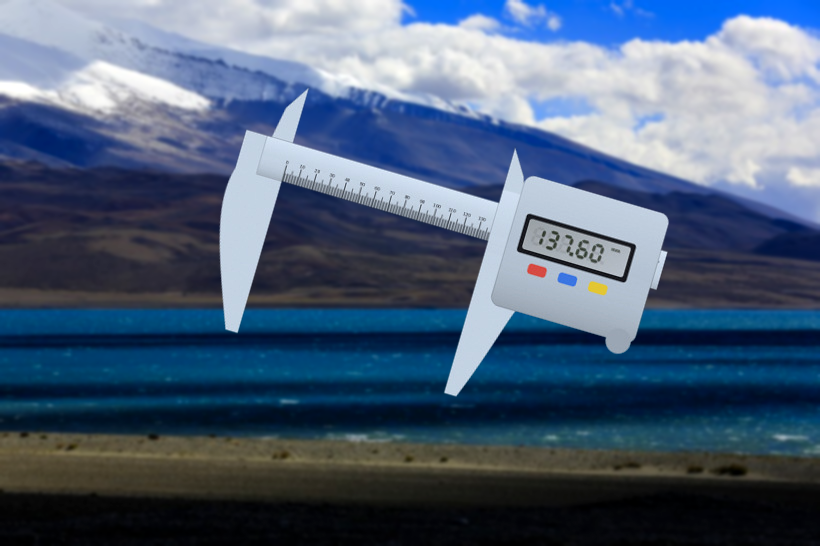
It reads 137.60,mm
